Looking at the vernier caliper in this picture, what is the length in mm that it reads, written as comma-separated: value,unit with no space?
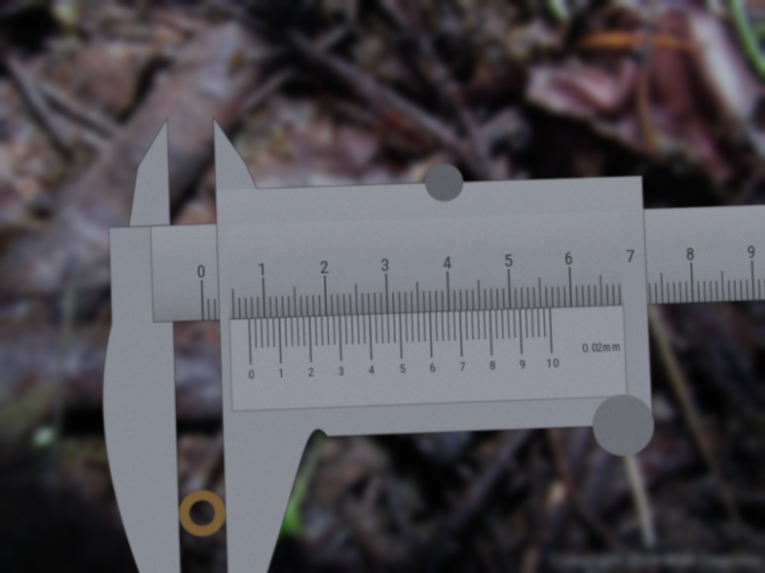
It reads 7.5,mm
